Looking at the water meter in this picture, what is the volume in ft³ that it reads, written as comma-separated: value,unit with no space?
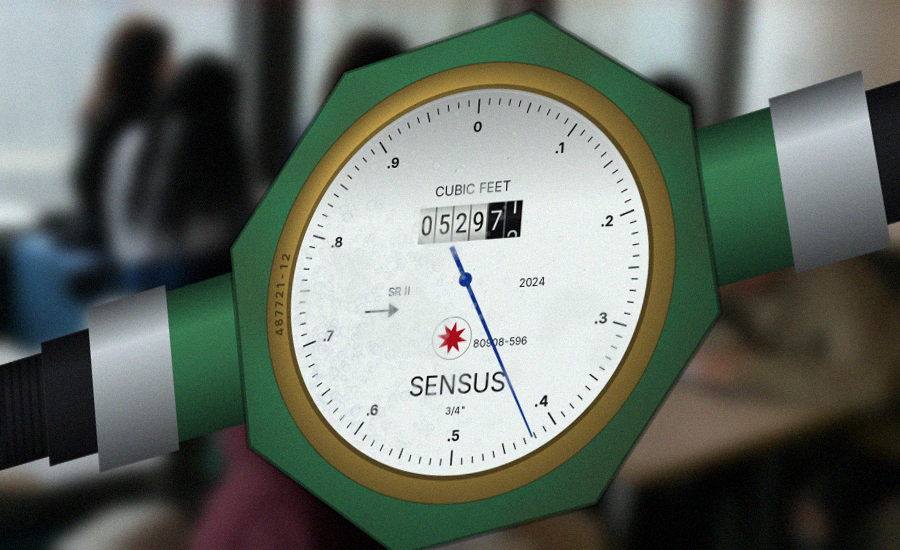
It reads 52971.42,ft³
